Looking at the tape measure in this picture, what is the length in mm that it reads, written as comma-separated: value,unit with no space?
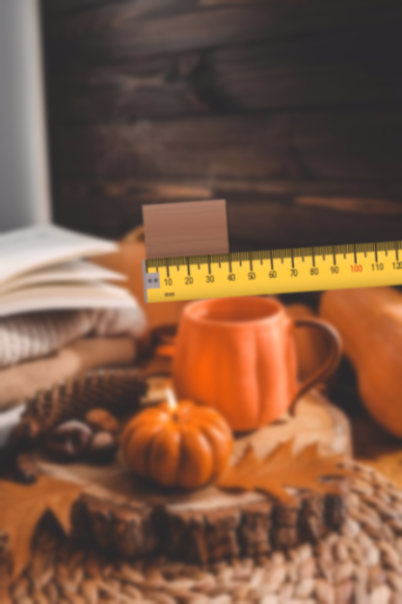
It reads 40,mm
